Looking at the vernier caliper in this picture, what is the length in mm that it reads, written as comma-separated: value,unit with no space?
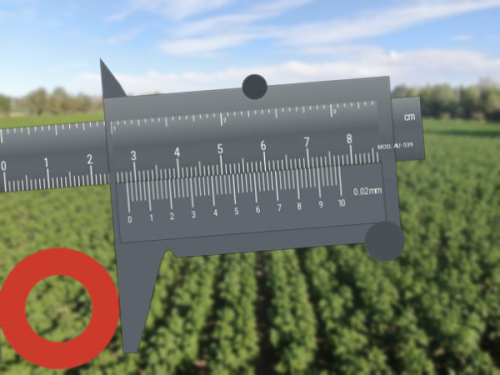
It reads 28.0,mm
